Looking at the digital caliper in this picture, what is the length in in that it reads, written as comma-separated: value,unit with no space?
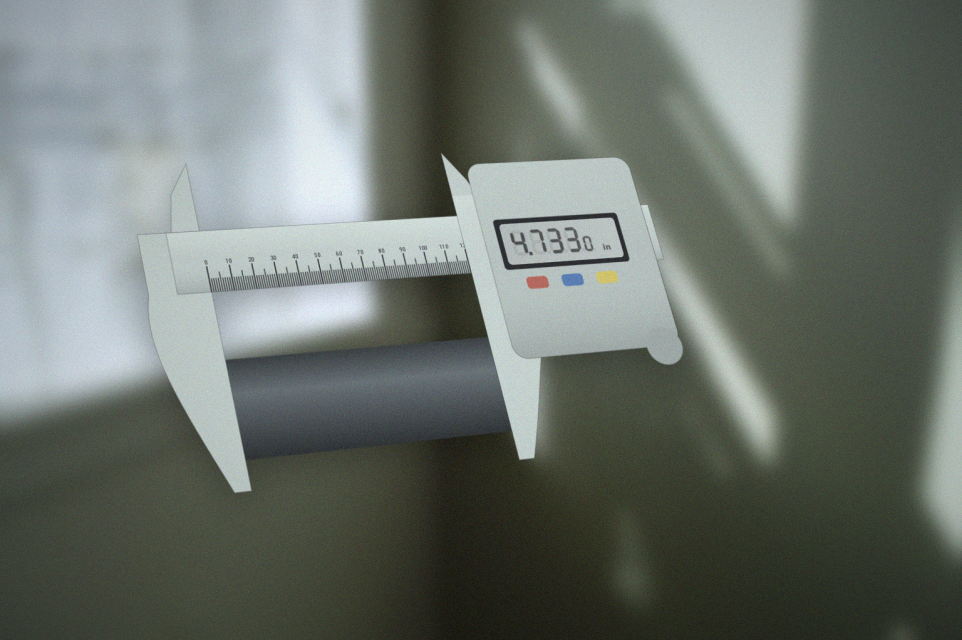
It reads 4.7330,in
